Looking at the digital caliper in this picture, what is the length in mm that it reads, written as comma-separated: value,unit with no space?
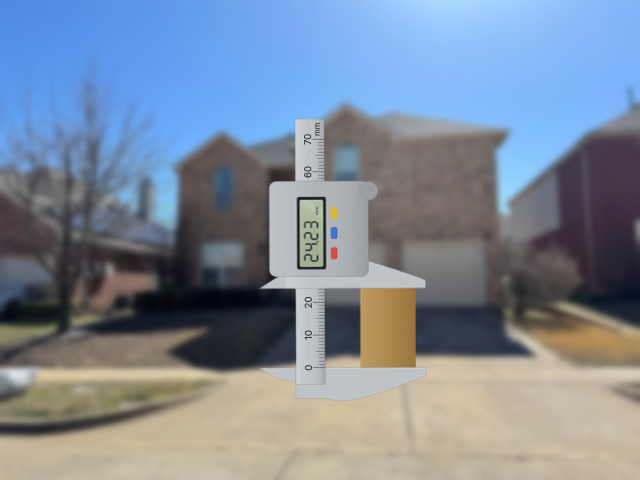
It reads 24.23,mm
